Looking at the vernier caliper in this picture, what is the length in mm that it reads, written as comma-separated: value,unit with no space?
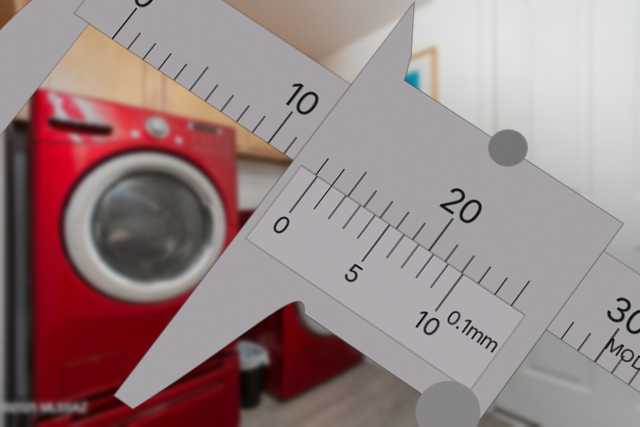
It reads 13.1,mm
